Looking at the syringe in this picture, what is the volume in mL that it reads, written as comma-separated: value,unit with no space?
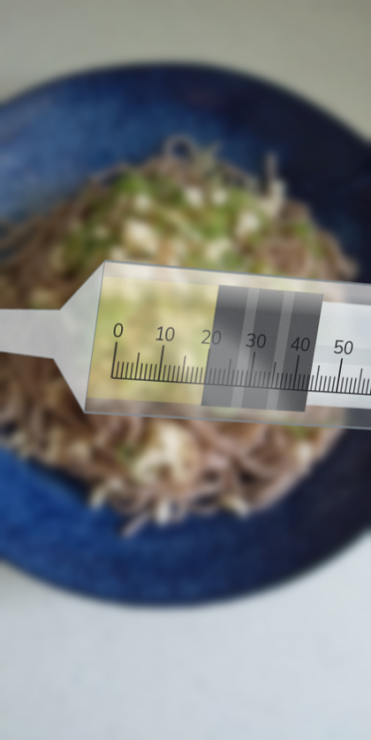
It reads 20,mL
